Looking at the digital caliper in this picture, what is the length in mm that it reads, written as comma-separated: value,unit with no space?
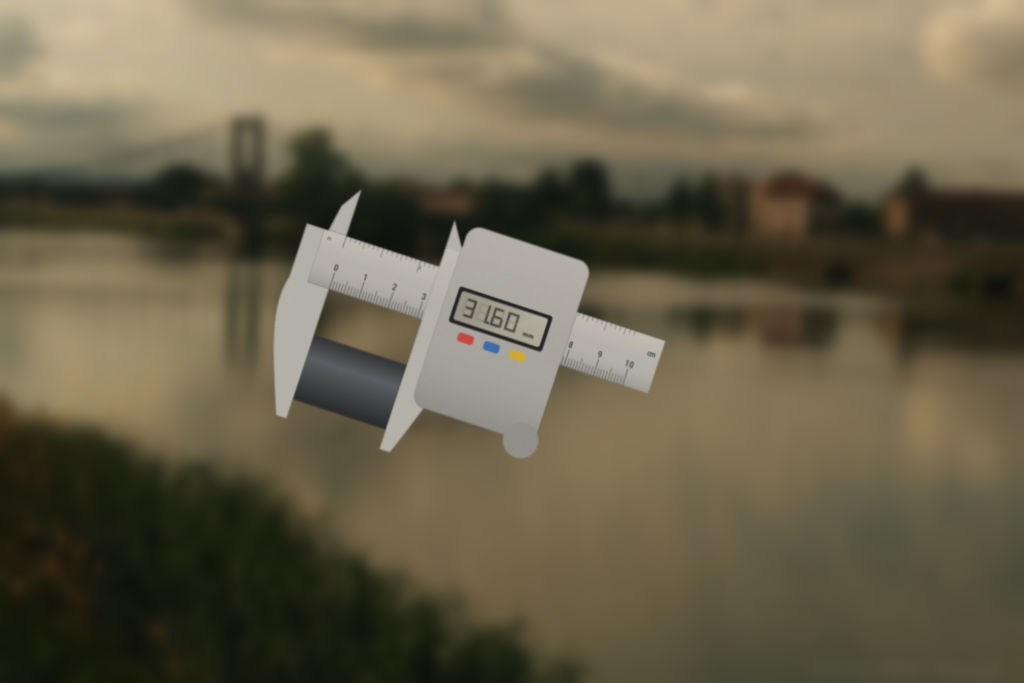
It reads 31.60,mm
